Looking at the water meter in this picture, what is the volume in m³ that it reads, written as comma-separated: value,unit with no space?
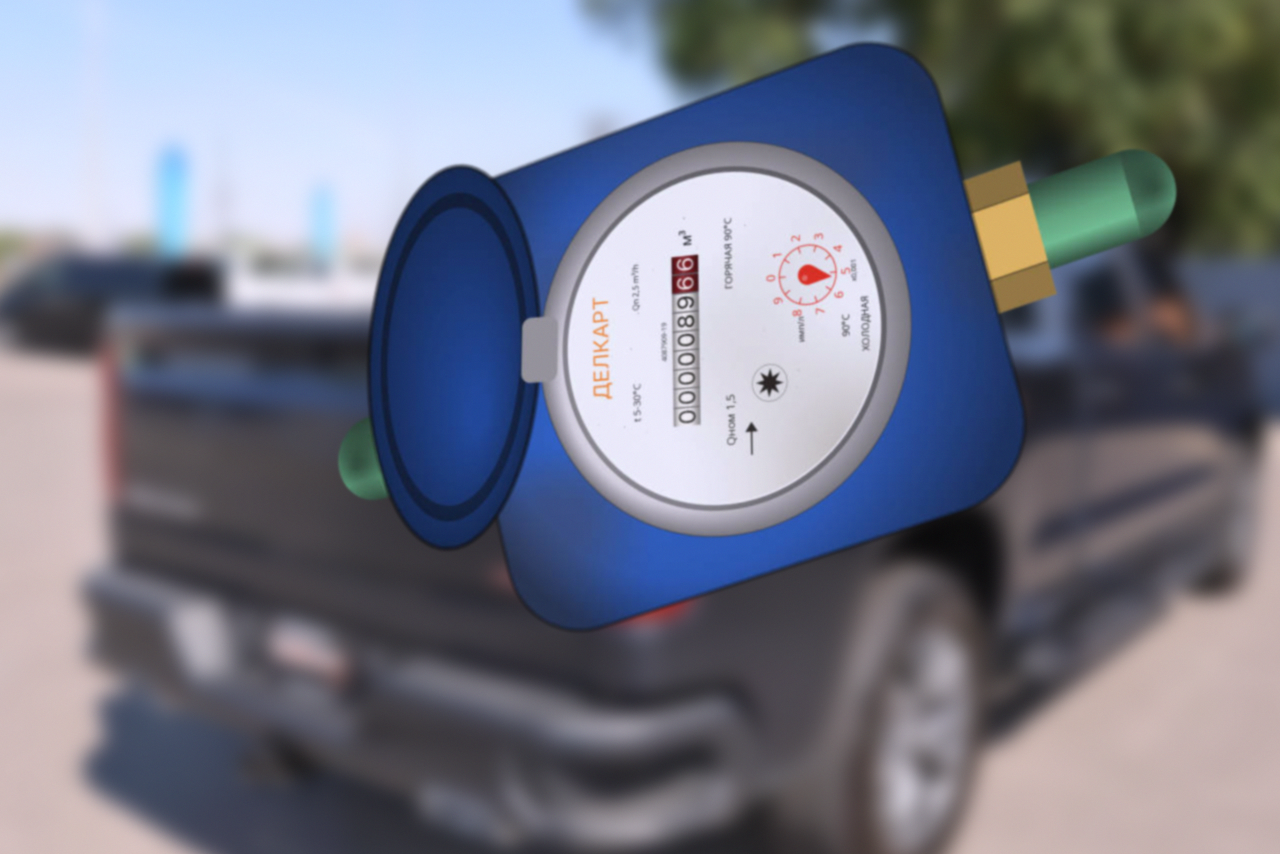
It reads 89.665,m³
